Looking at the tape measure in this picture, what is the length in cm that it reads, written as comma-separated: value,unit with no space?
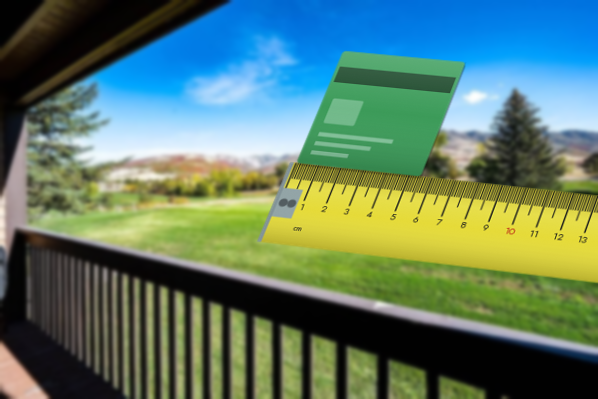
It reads 5.5,cm
